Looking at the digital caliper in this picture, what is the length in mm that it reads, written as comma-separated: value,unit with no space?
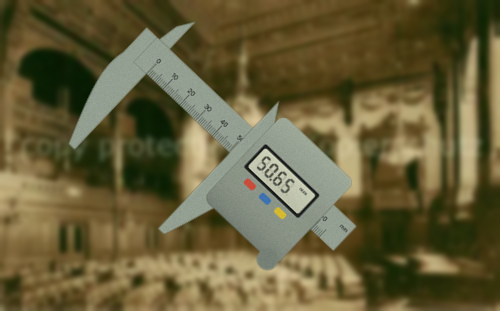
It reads 50.65,mm
